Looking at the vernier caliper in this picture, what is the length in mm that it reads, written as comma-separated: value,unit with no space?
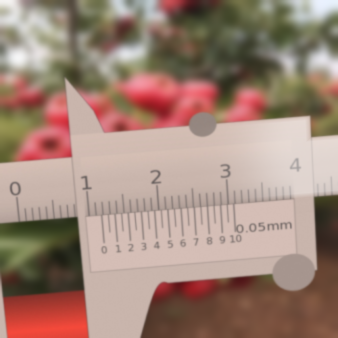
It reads 11.8,mm
